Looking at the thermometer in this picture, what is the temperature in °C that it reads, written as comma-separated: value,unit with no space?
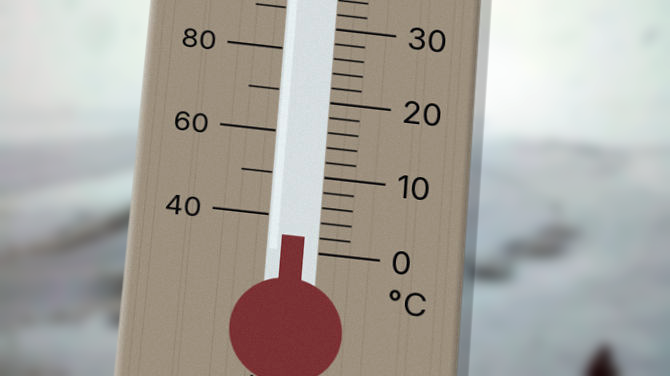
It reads 2,°C
